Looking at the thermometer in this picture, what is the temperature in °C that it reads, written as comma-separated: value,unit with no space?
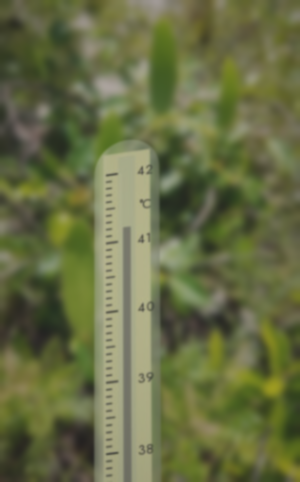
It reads 41.2,°C
